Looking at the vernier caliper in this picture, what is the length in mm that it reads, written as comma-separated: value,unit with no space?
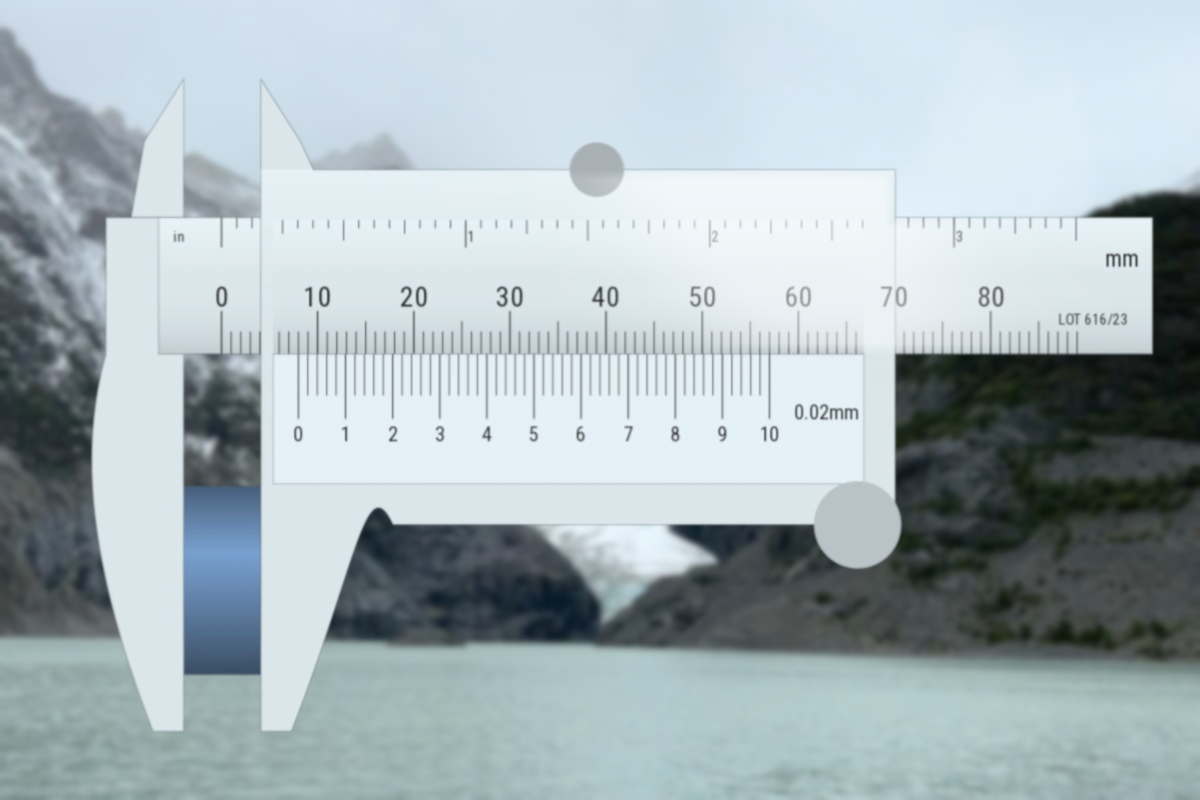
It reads 8.0,mm
